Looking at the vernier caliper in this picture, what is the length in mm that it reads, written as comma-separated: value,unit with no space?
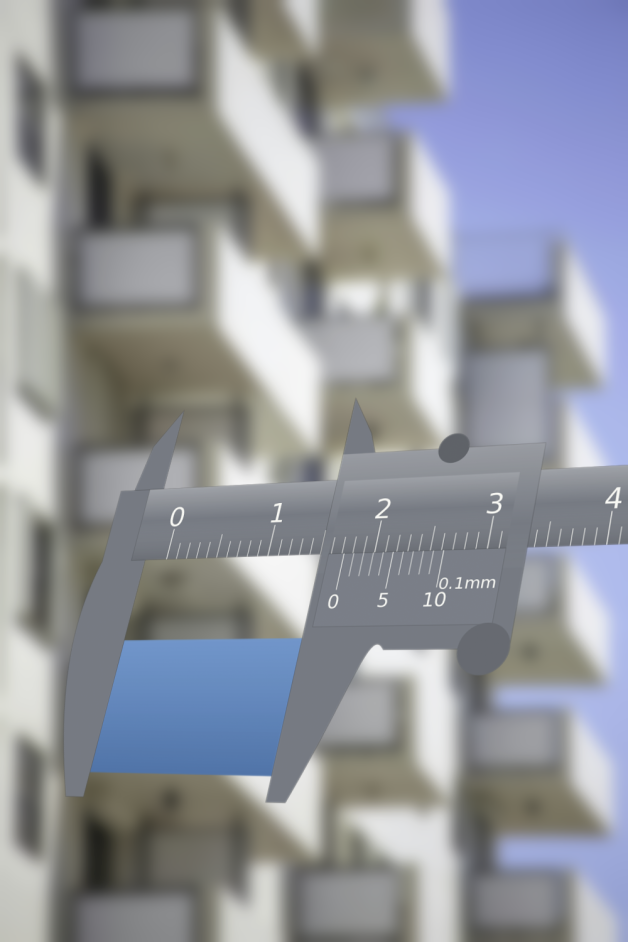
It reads 17.2,mm
